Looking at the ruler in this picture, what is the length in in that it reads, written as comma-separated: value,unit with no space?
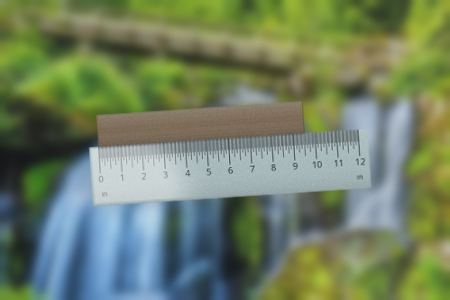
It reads 9.5,in
